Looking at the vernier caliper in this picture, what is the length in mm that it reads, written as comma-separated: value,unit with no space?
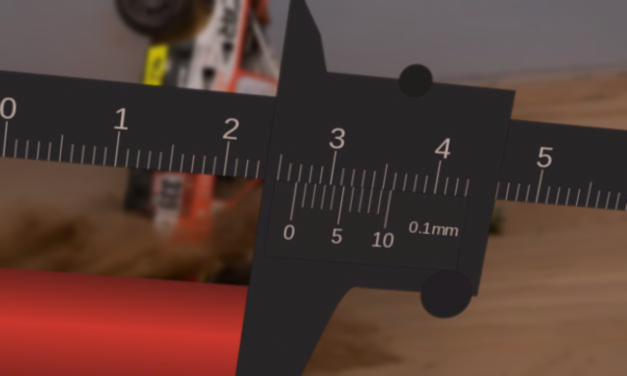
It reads 26.8,mm
